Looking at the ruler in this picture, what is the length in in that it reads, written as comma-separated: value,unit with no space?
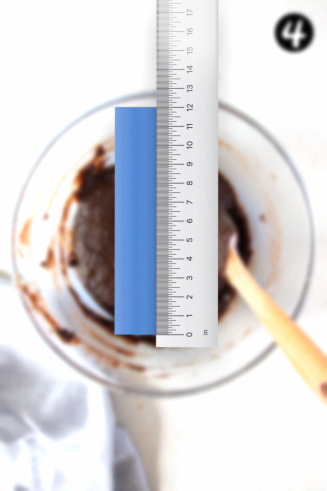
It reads 12,in
